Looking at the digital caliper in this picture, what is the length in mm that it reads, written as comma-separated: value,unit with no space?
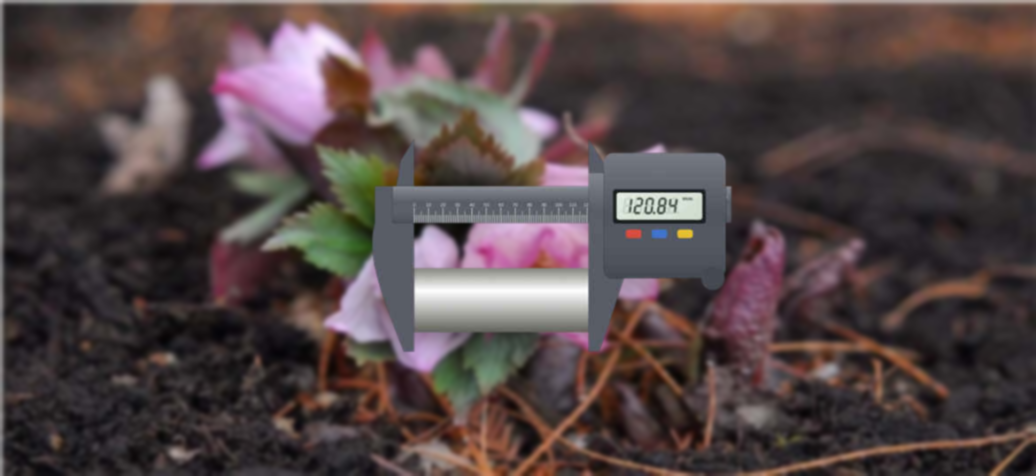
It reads 120.84,mm
